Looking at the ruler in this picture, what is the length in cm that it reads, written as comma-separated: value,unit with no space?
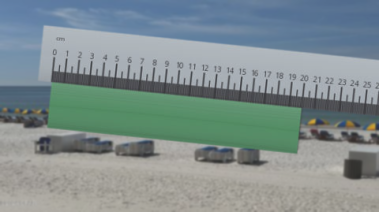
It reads 20,cm
